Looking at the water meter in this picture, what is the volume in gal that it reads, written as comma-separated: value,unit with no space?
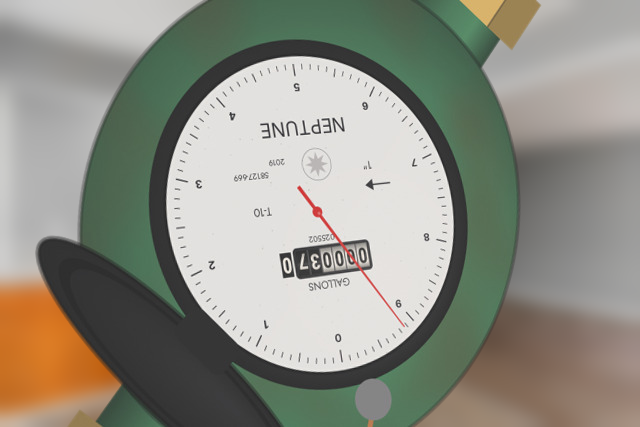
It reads 369.1,gal
